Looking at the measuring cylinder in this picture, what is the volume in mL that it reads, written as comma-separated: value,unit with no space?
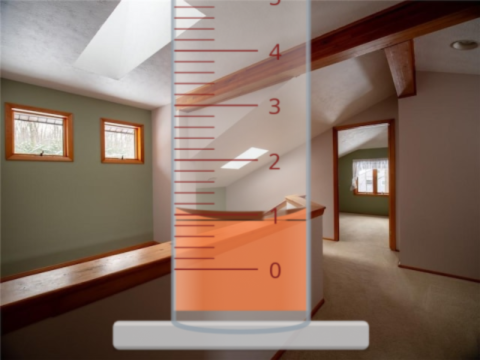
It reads 0.9,mL
